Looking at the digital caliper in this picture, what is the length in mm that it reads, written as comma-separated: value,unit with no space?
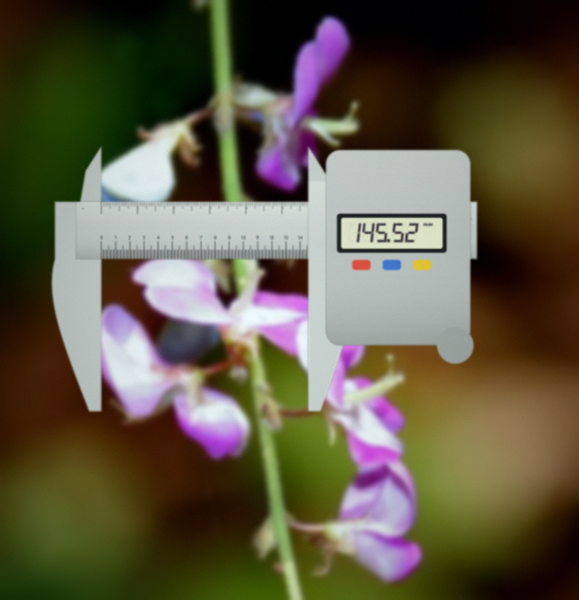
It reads 145.52,mm
